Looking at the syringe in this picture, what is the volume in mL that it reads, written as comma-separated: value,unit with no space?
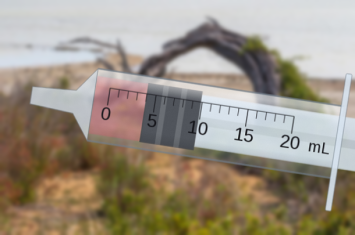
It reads 4,mL
